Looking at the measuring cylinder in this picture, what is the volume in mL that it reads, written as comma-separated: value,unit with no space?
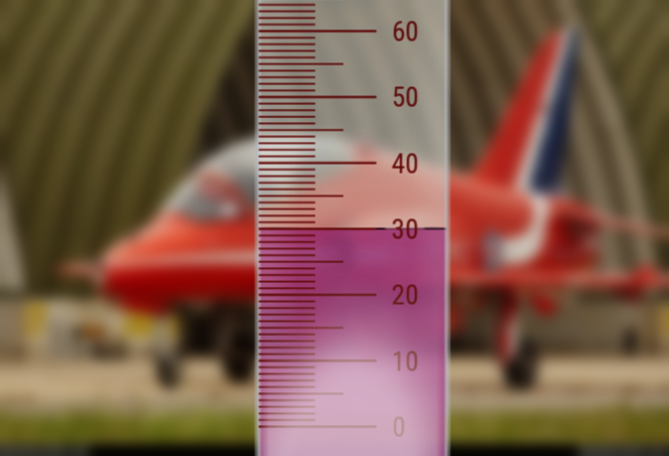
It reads 30,mL
